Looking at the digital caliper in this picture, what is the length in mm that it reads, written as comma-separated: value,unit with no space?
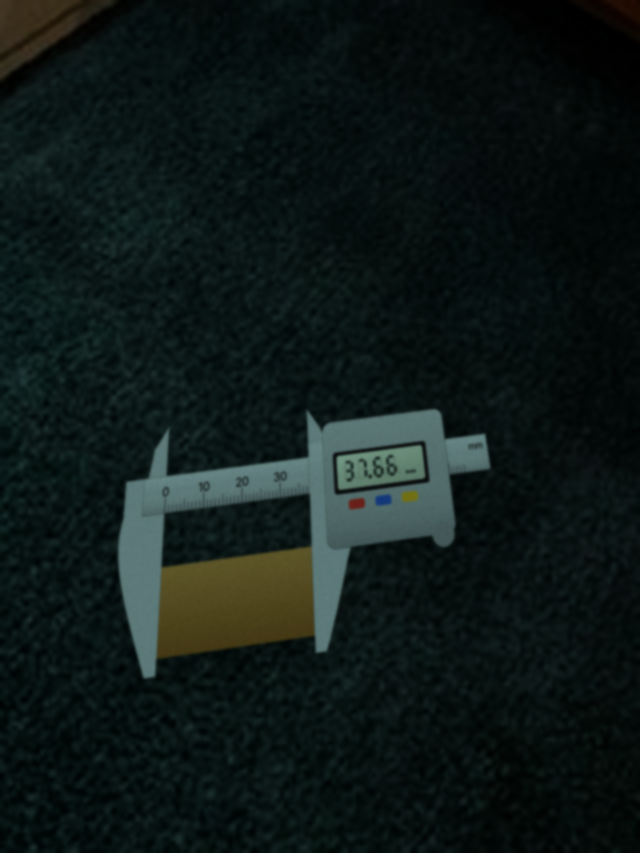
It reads 37.66,mm
